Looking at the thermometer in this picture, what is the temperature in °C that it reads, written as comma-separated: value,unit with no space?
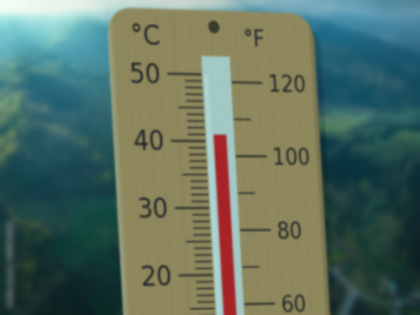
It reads 41,°C
